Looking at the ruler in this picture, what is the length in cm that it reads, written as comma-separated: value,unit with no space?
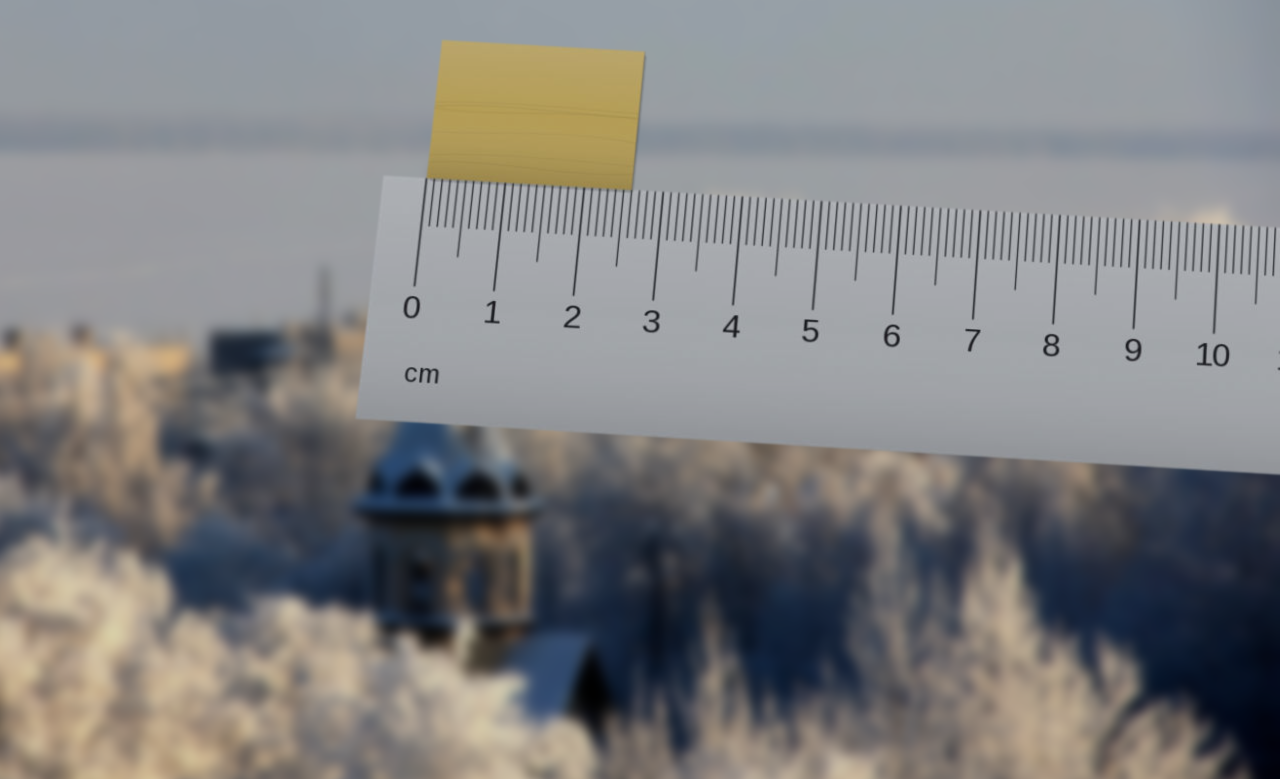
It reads 2.6,cm
